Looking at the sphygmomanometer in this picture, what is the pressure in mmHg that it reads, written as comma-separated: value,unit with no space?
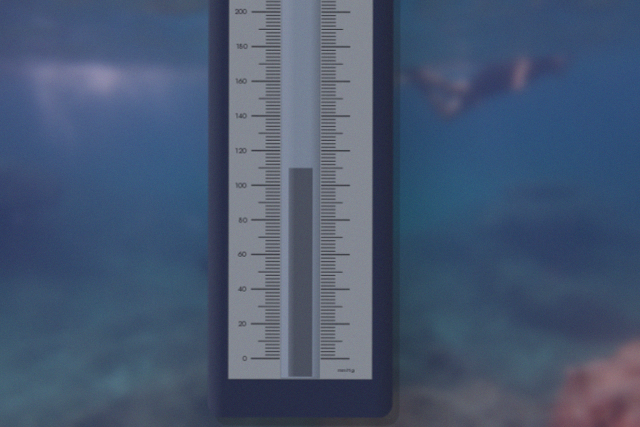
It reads 110,mmHg
